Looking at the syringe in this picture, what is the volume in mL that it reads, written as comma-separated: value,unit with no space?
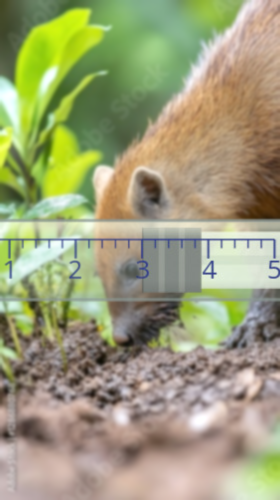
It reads 3,mL
